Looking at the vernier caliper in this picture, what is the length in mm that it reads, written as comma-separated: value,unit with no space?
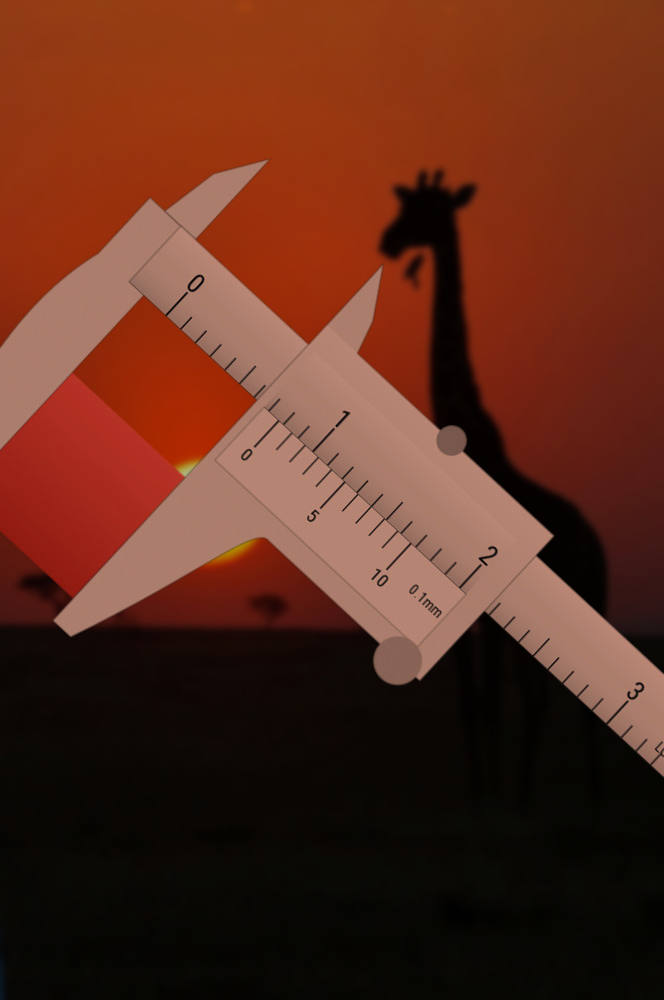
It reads 7.7,mm
